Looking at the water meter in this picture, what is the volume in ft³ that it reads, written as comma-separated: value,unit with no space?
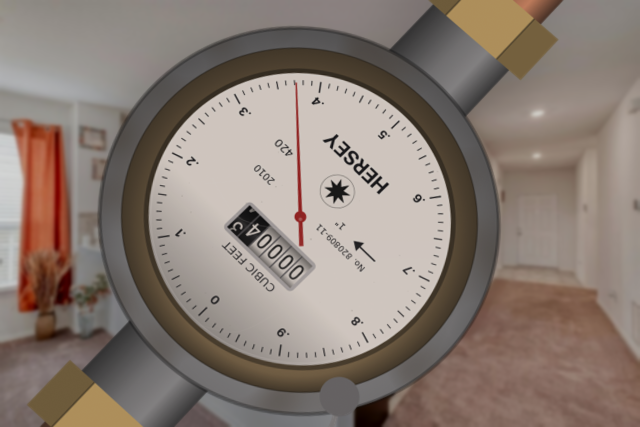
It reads 43.37,ft³
